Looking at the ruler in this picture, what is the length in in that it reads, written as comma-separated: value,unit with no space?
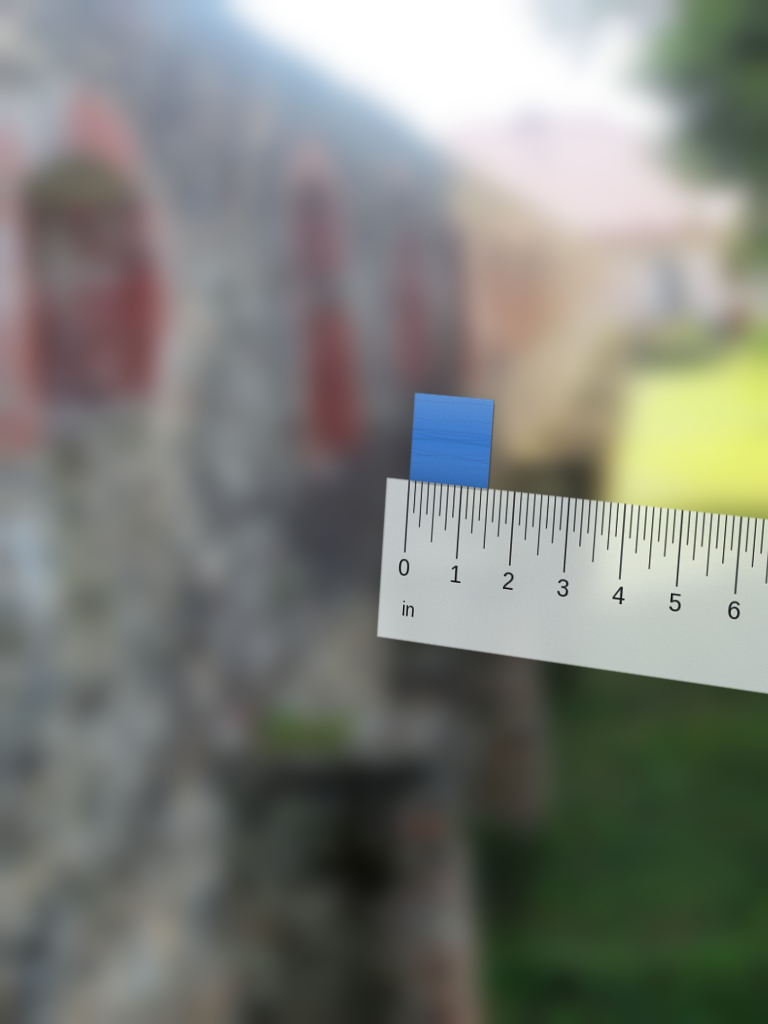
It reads 1.5,in
